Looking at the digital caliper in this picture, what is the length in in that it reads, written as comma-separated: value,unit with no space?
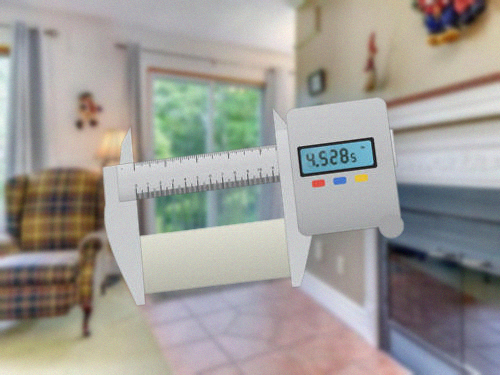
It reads 4.5285,in
